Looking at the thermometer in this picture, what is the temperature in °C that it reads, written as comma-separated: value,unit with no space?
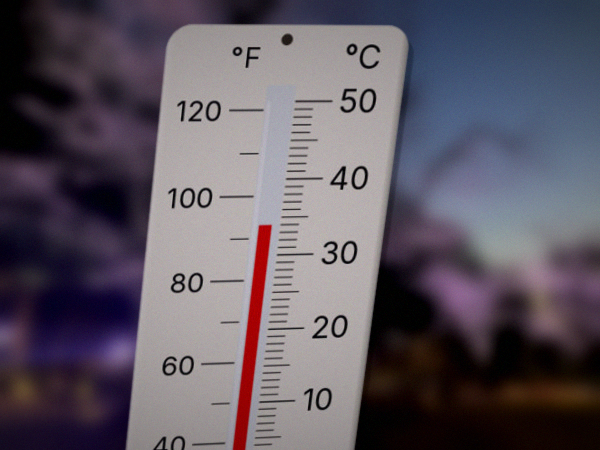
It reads 34,°C
